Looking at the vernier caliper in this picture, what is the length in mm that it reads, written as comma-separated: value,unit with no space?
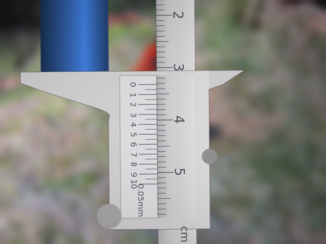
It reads 33.2,mm
